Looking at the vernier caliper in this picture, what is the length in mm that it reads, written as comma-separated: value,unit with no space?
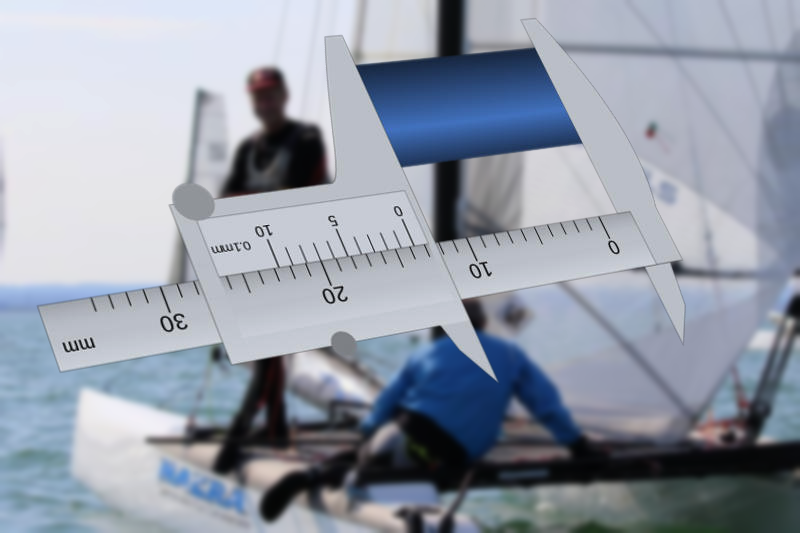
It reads 13.7,mm
